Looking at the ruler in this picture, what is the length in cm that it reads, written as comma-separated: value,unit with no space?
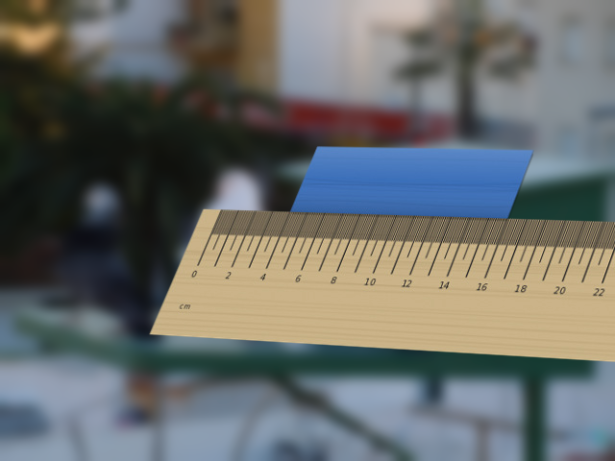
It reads 12,cm
